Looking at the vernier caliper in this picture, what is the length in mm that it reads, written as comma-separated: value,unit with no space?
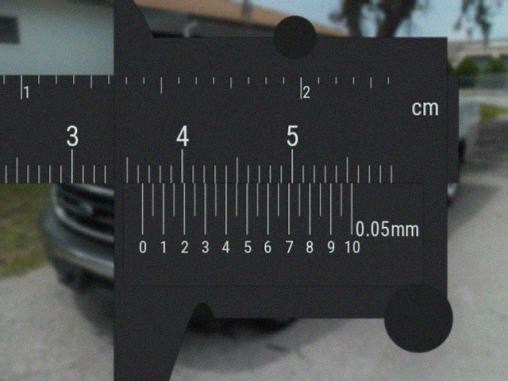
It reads 36.4,mm
